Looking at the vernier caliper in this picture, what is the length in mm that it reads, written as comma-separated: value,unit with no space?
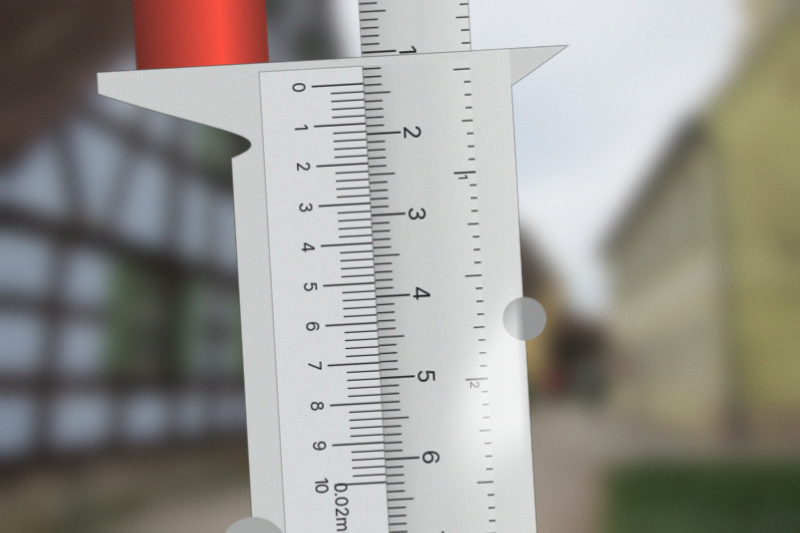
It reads 13.8,mm
